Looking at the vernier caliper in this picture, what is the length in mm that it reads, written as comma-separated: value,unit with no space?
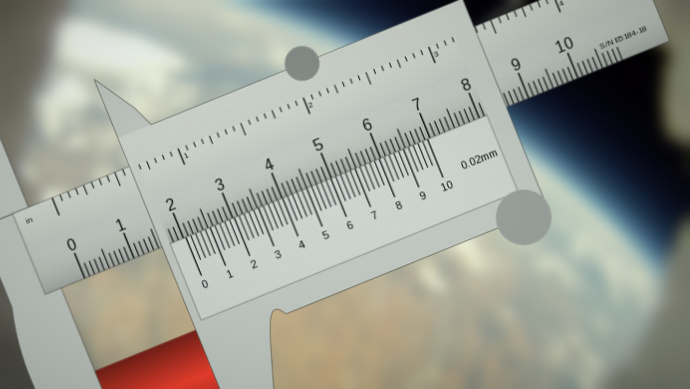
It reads 20.5,mm
